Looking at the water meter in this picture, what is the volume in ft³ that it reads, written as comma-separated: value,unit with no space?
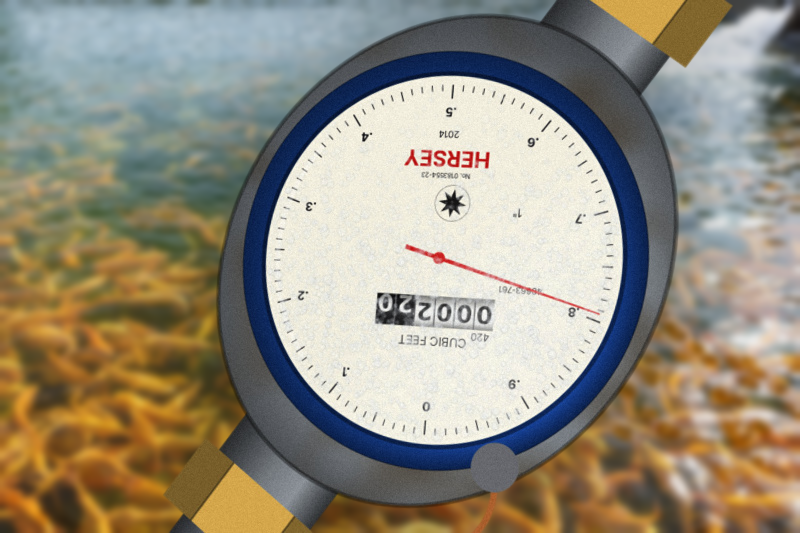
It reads 219.79,ft³
